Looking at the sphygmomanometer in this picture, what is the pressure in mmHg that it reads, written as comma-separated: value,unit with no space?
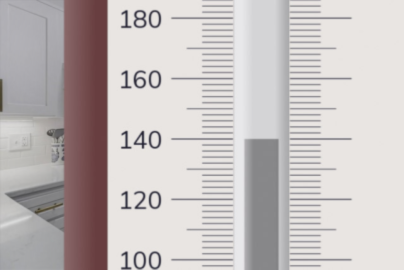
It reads 140,mmHg
